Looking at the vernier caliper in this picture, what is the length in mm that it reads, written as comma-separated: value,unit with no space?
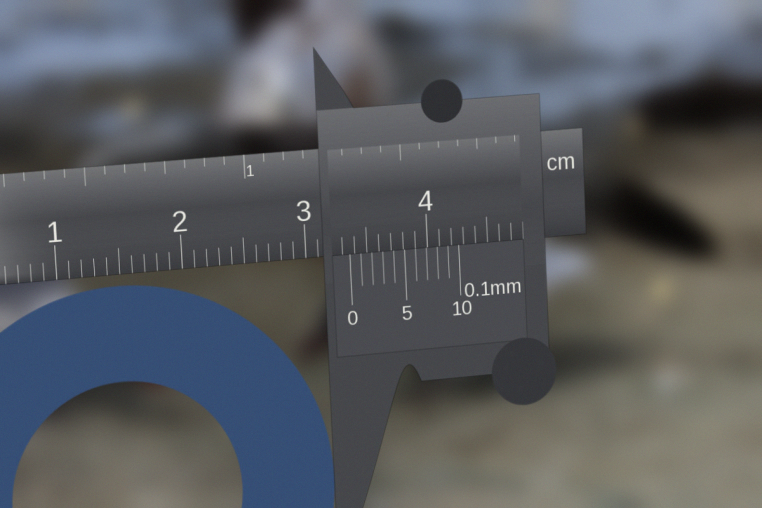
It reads 33.6,mm
